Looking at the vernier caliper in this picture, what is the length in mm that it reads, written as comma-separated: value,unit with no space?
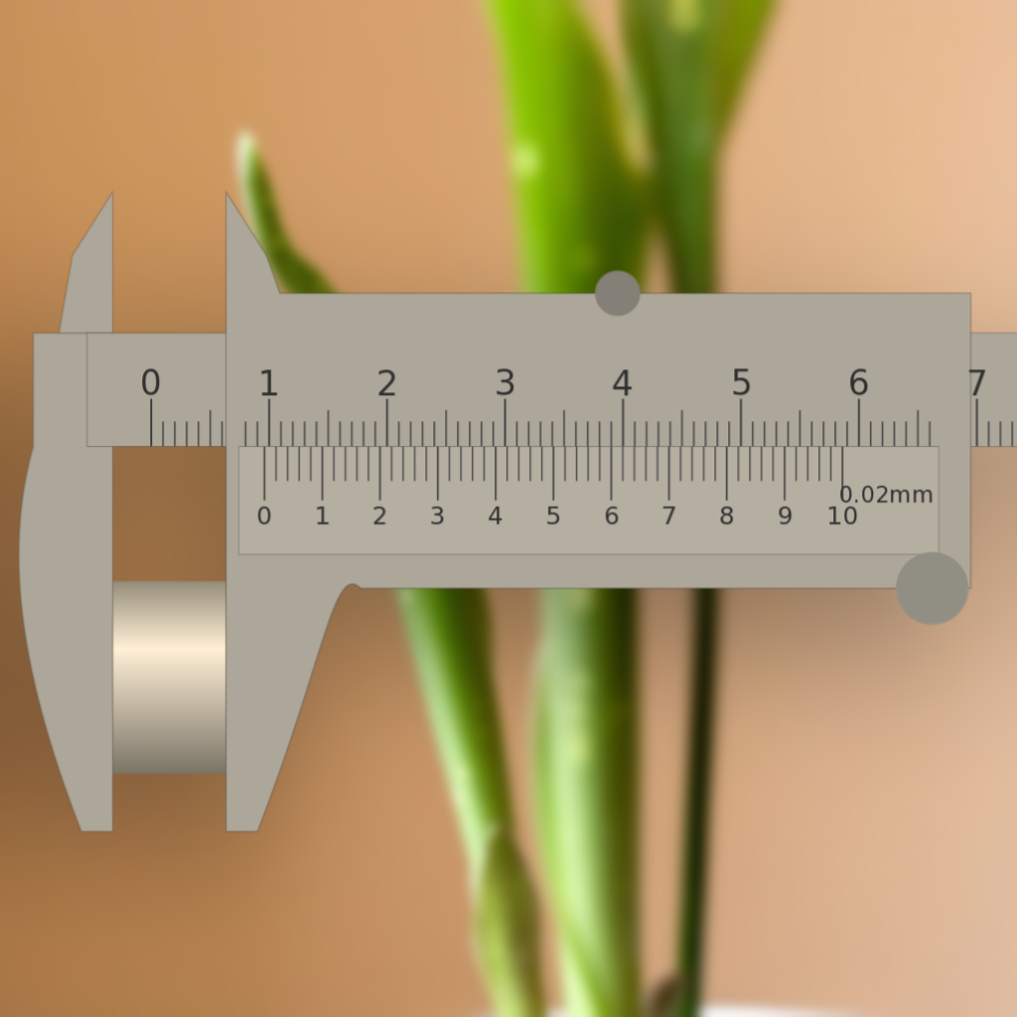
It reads 9.6,mm
